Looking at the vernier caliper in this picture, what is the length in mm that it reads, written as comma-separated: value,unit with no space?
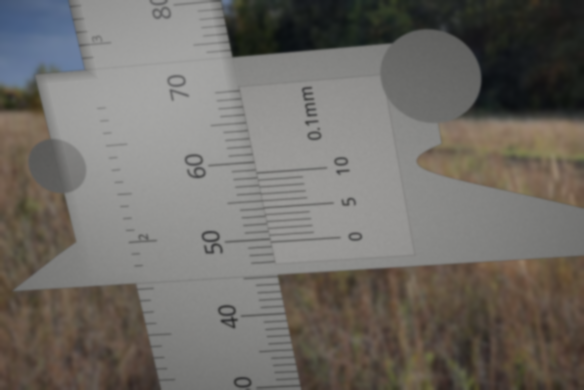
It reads 49.6,mm
